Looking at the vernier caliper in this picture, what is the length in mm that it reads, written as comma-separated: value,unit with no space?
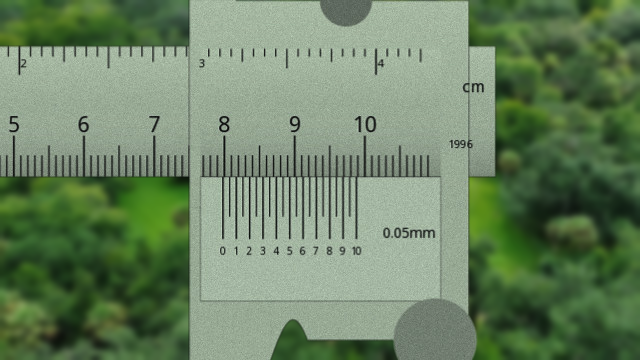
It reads 79.8,mm
